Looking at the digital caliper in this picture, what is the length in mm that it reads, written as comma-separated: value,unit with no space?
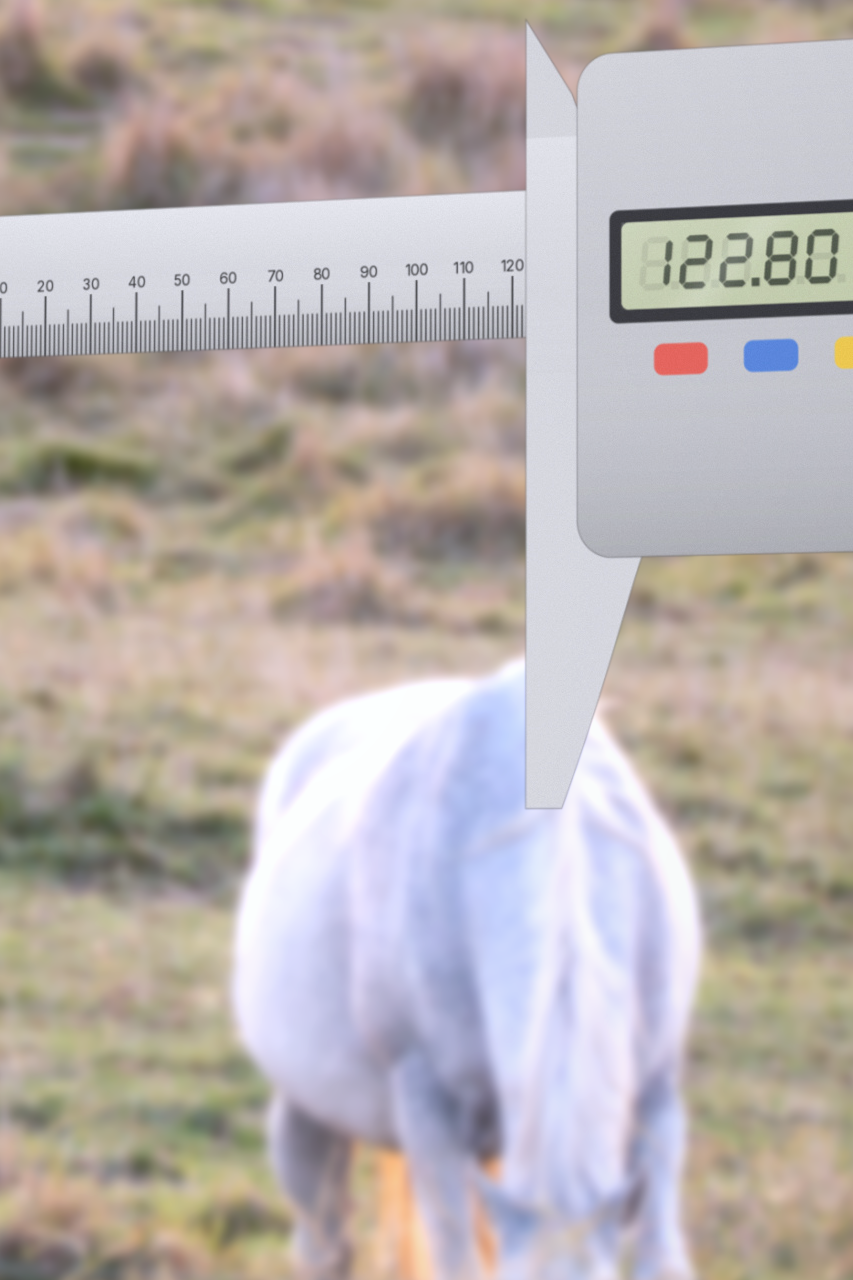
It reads 122.80,mm
